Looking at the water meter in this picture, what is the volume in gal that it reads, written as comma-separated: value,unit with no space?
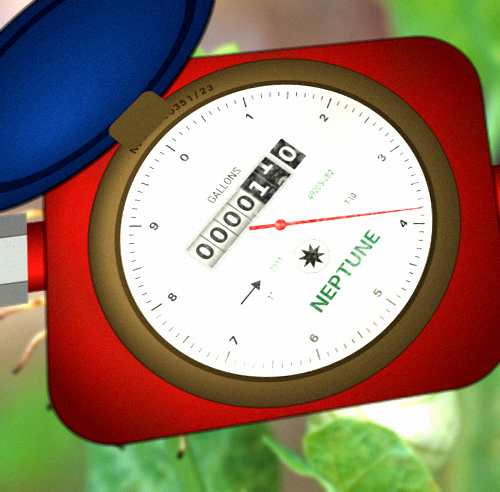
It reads 113.8,gal
